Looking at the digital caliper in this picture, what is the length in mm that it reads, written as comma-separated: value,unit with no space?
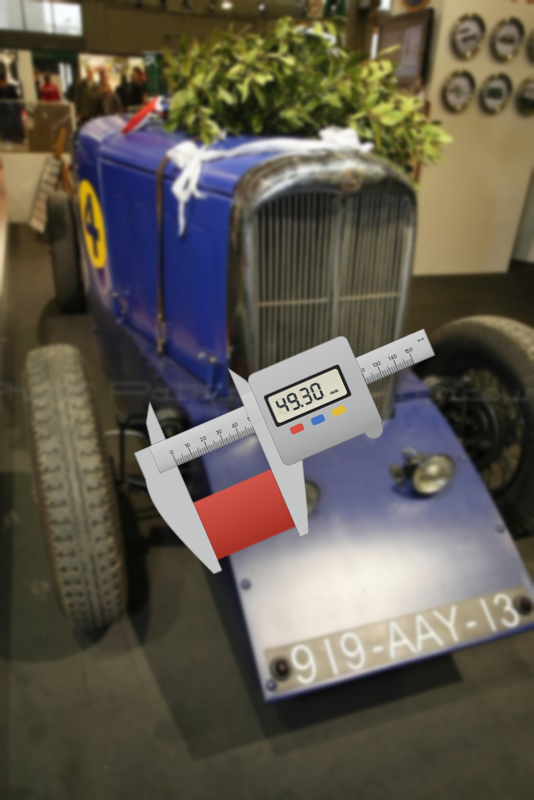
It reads 49.30,mm
